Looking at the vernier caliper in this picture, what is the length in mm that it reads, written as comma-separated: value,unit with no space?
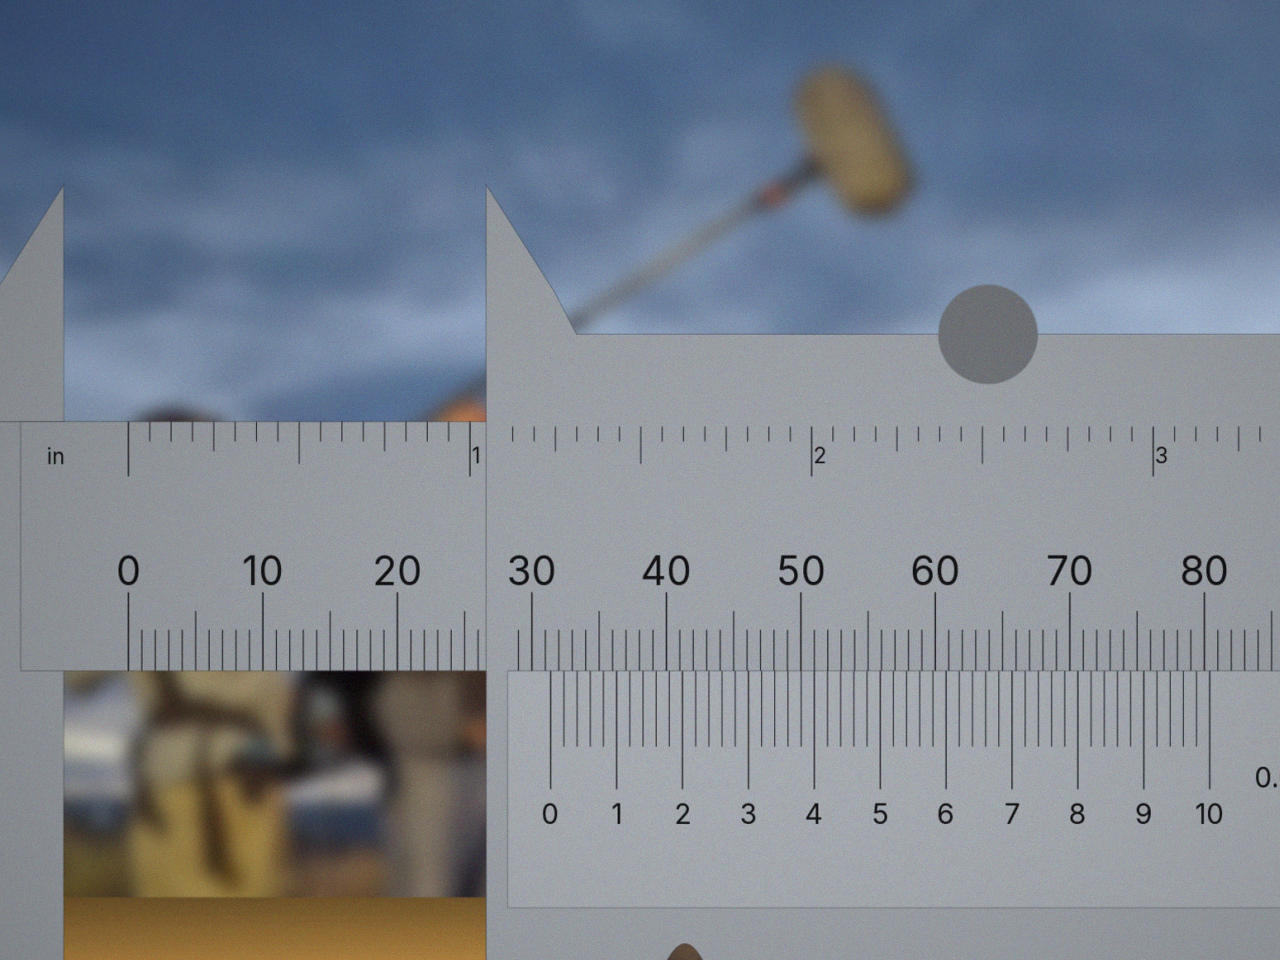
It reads 31.4,mm
